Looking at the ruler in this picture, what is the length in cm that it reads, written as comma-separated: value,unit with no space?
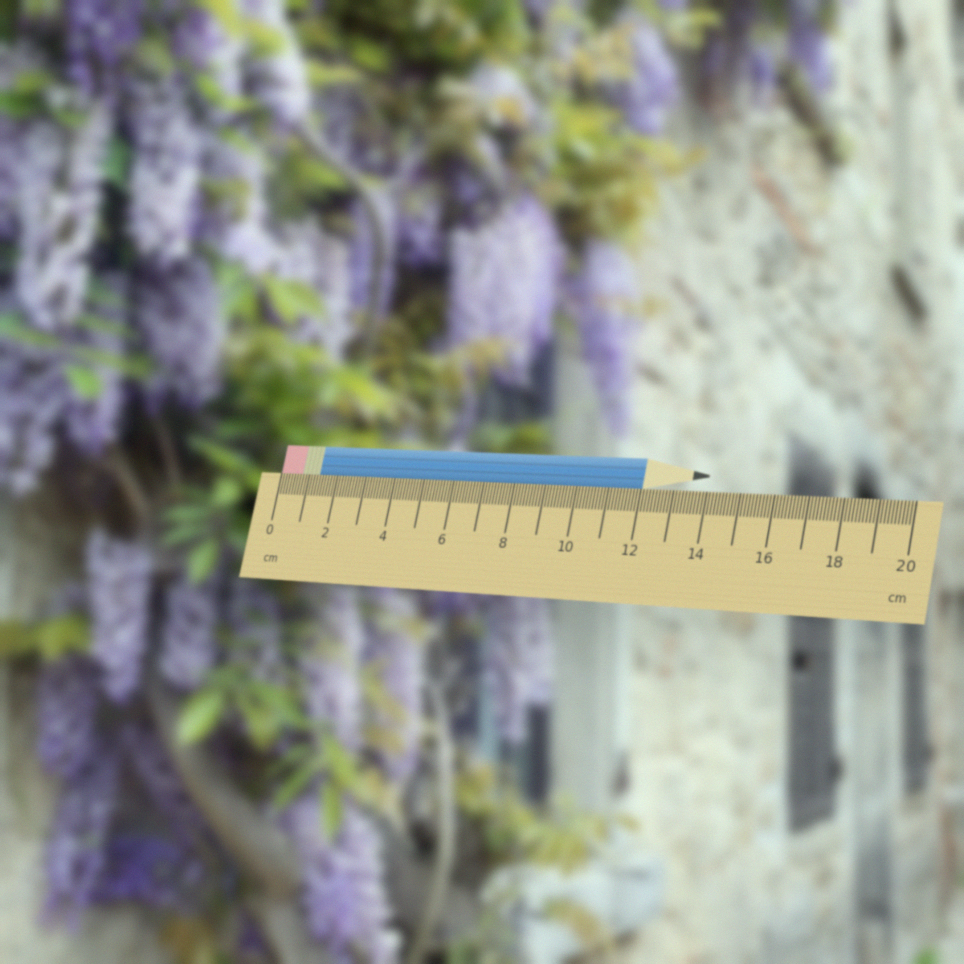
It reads 14,cm
